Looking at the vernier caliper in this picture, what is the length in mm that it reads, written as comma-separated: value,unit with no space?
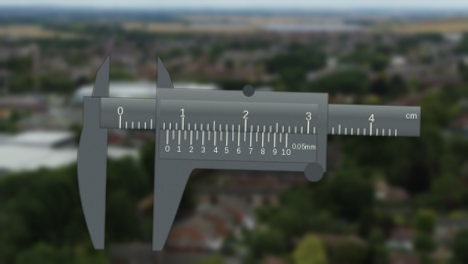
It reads 7.6,mm
